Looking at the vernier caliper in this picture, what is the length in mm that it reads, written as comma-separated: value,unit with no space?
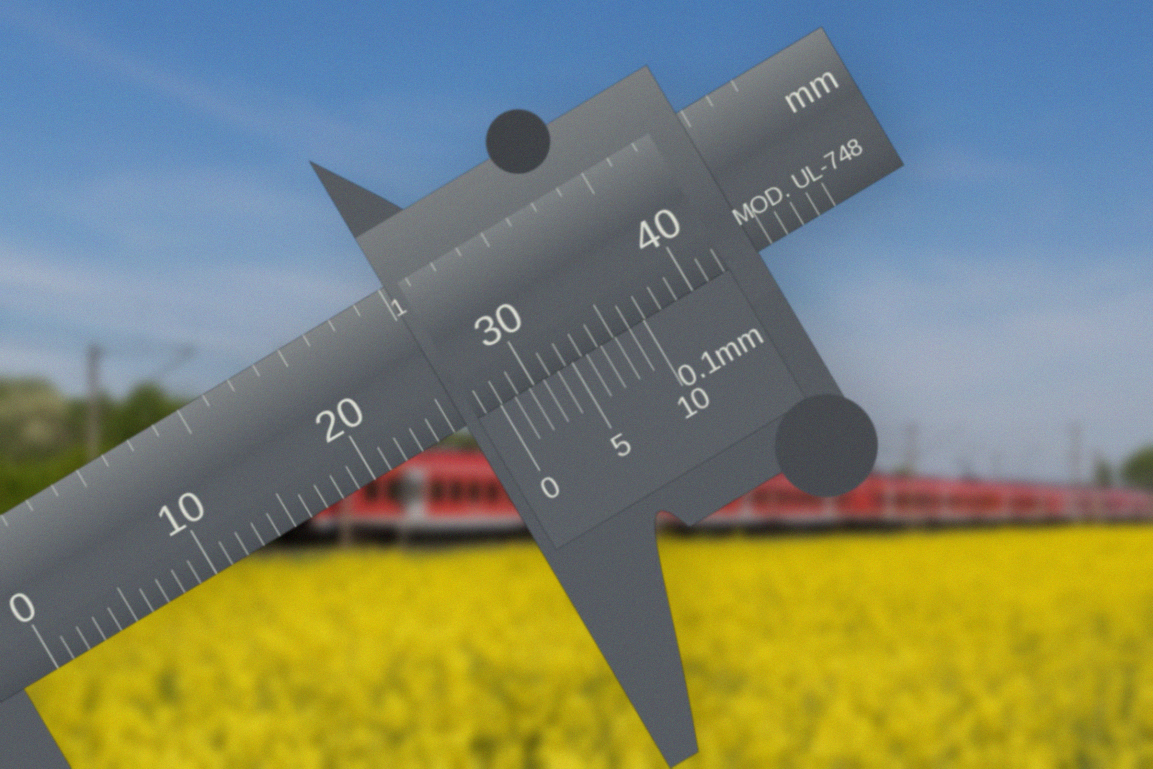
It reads 27.9,mm
